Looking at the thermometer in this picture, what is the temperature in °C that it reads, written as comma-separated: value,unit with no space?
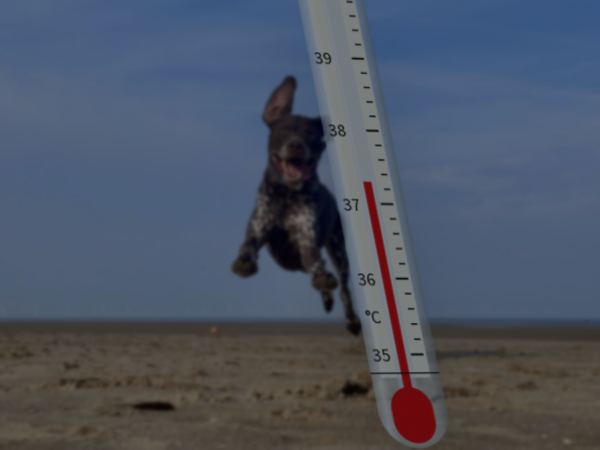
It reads 37.3,°C
